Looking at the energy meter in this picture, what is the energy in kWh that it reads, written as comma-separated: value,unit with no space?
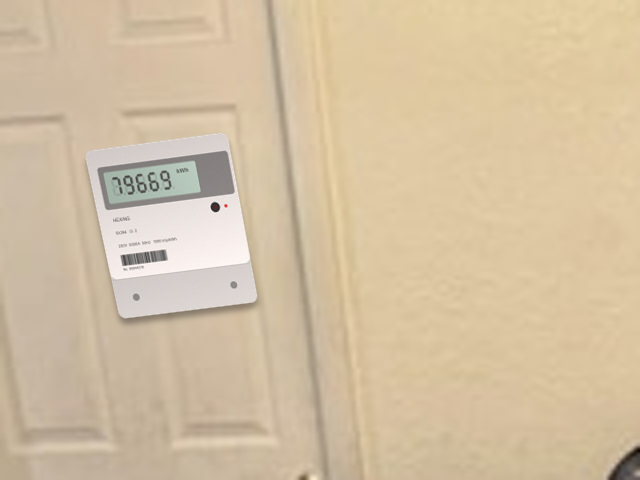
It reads 79669,kWh
